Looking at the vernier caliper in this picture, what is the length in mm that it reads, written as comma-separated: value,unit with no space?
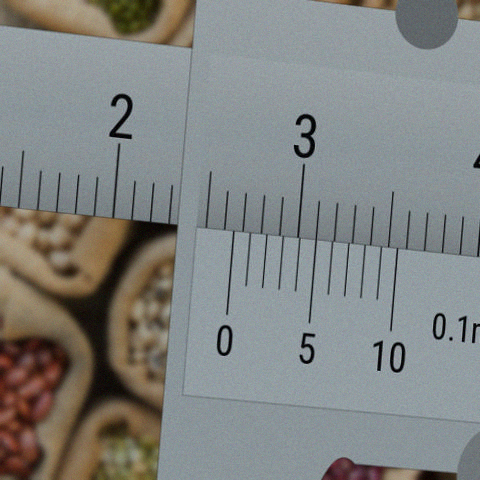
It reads 26.5,mm
